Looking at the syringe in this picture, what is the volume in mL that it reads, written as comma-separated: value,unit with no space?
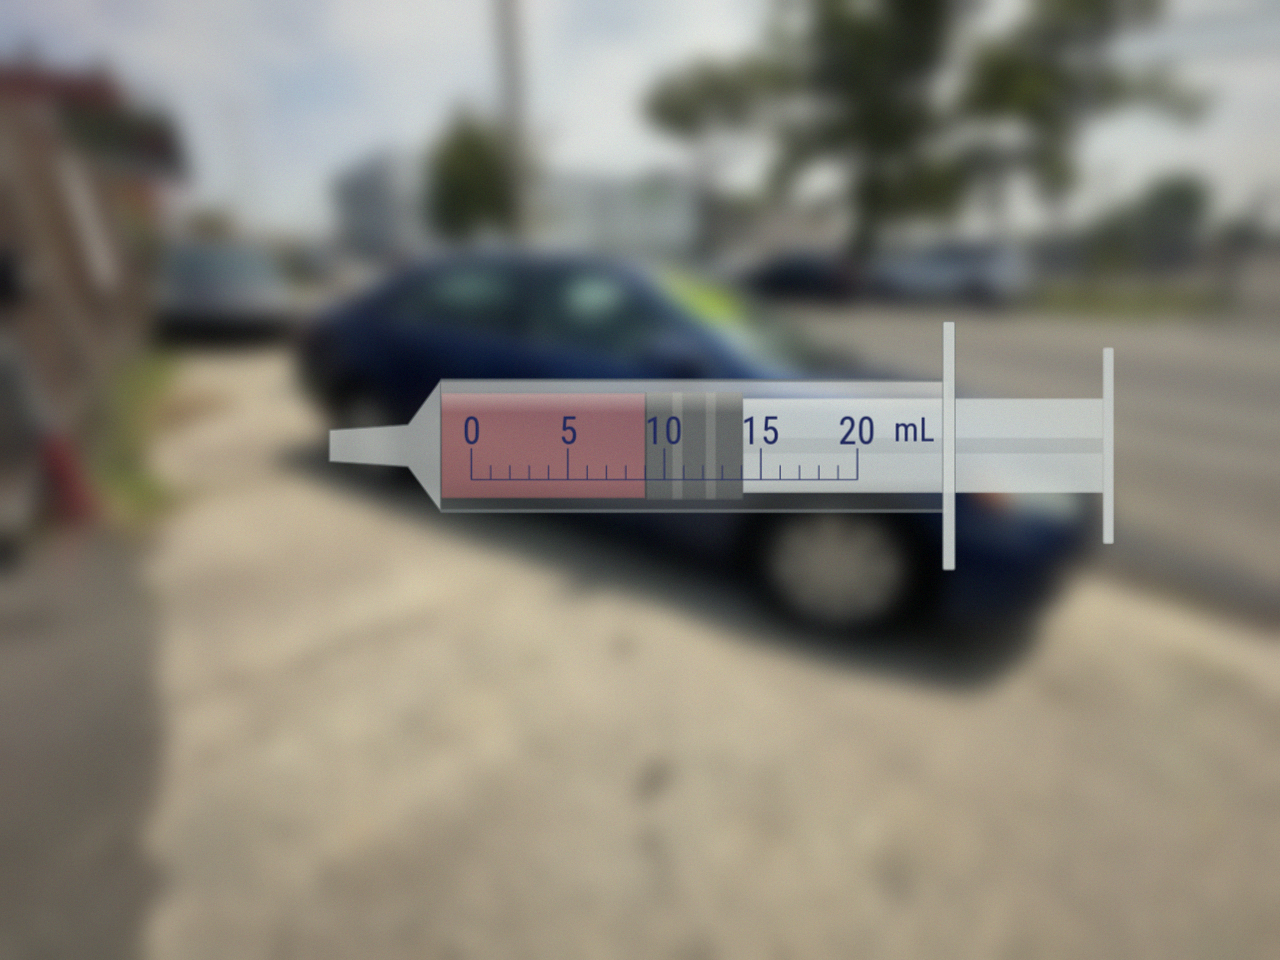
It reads 9,mL
